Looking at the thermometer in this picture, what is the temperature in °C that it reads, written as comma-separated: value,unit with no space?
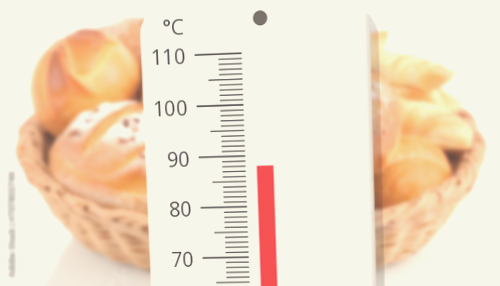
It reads 88,°C
